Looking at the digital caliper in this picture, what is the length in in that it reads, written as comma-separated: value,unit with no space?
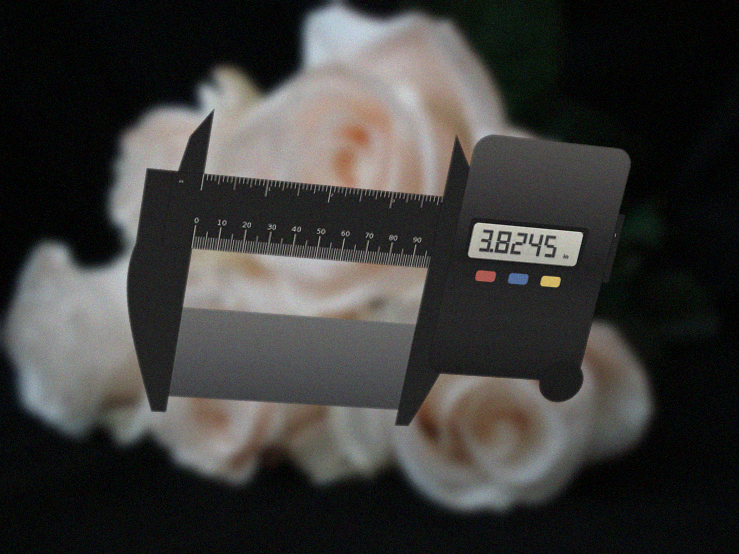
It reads 3.8245,in
